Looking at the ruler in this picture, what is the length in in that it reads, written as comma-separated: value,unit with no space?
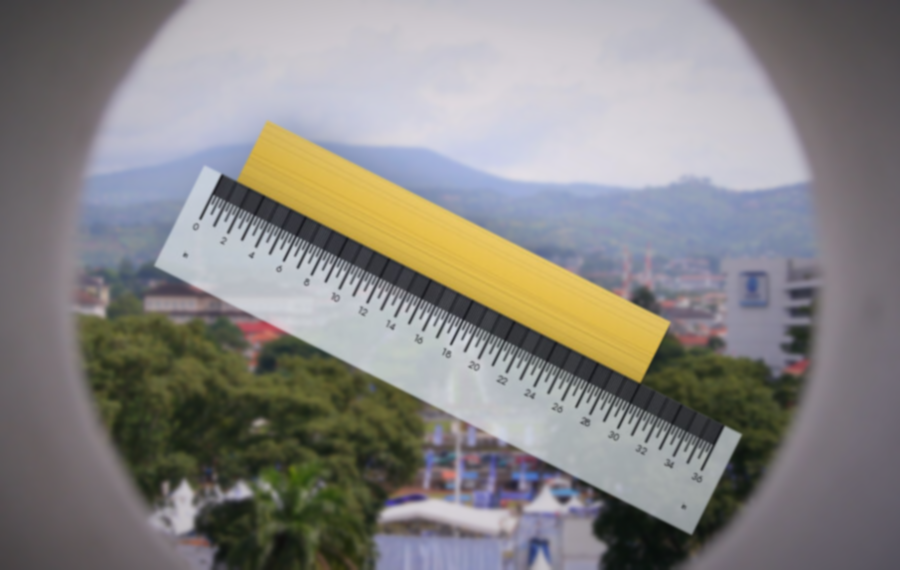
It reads 29,in
